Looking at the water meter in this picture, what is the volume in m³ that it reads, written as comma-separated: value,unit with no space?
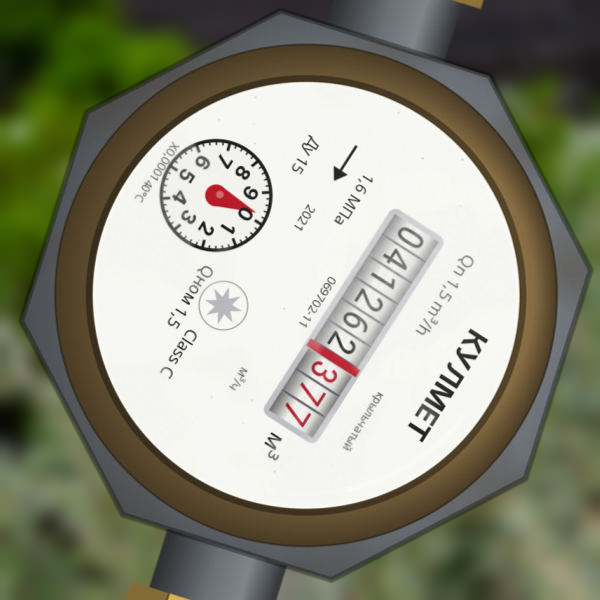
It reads 41262.3769,m³
